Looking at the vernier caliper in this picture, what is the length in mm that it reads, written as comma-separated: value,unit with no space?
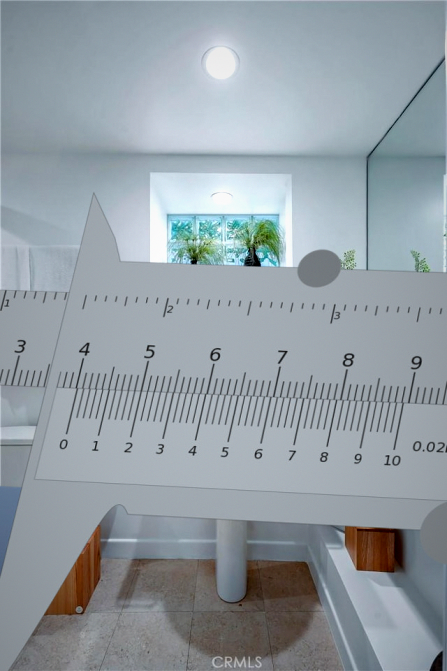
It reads 40.2,mm
